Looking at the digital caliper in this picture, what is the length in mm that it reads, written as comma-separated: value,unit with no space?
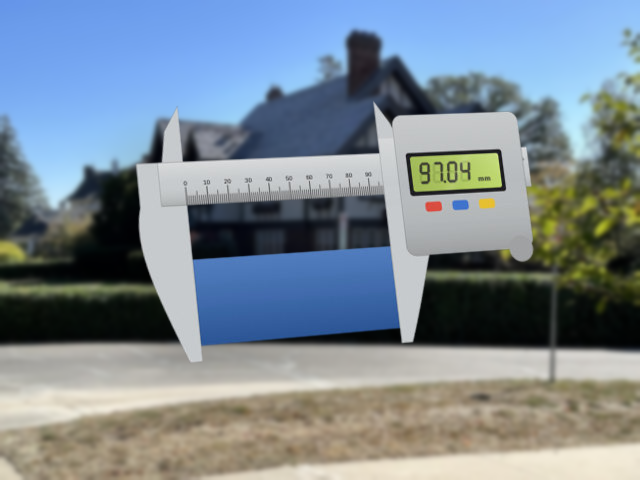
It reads 97.04,mm
